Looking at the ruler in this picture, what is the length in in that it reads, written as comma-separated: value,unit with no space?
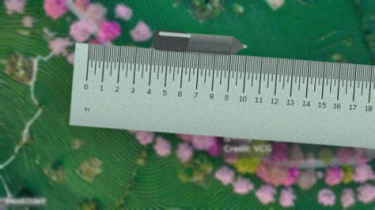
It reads 6,in
